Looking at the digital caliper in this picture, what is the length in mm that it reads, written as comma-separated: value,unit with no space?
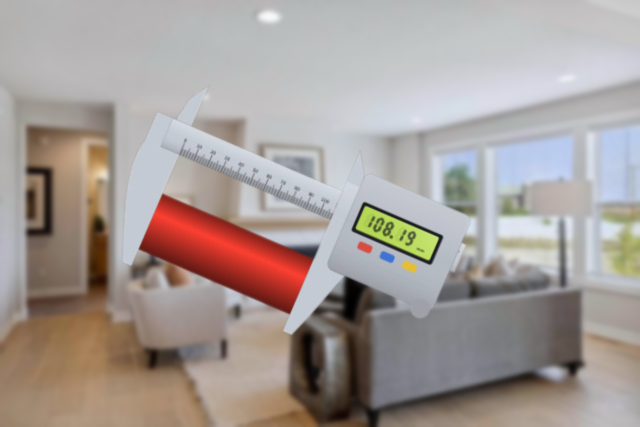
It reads 108.19,mm
